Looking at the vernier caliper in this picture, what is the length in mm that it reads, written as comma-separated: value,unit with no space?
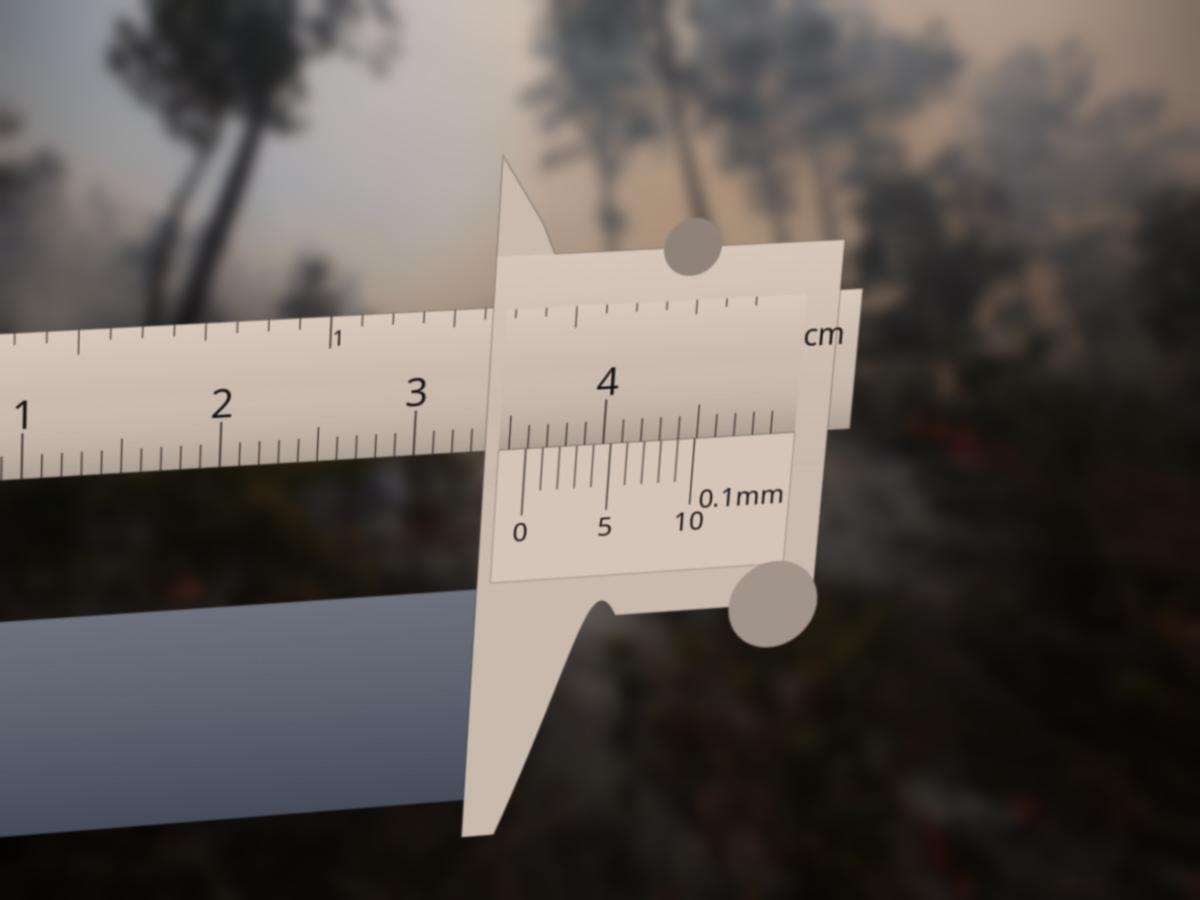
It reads 35.9,mm
